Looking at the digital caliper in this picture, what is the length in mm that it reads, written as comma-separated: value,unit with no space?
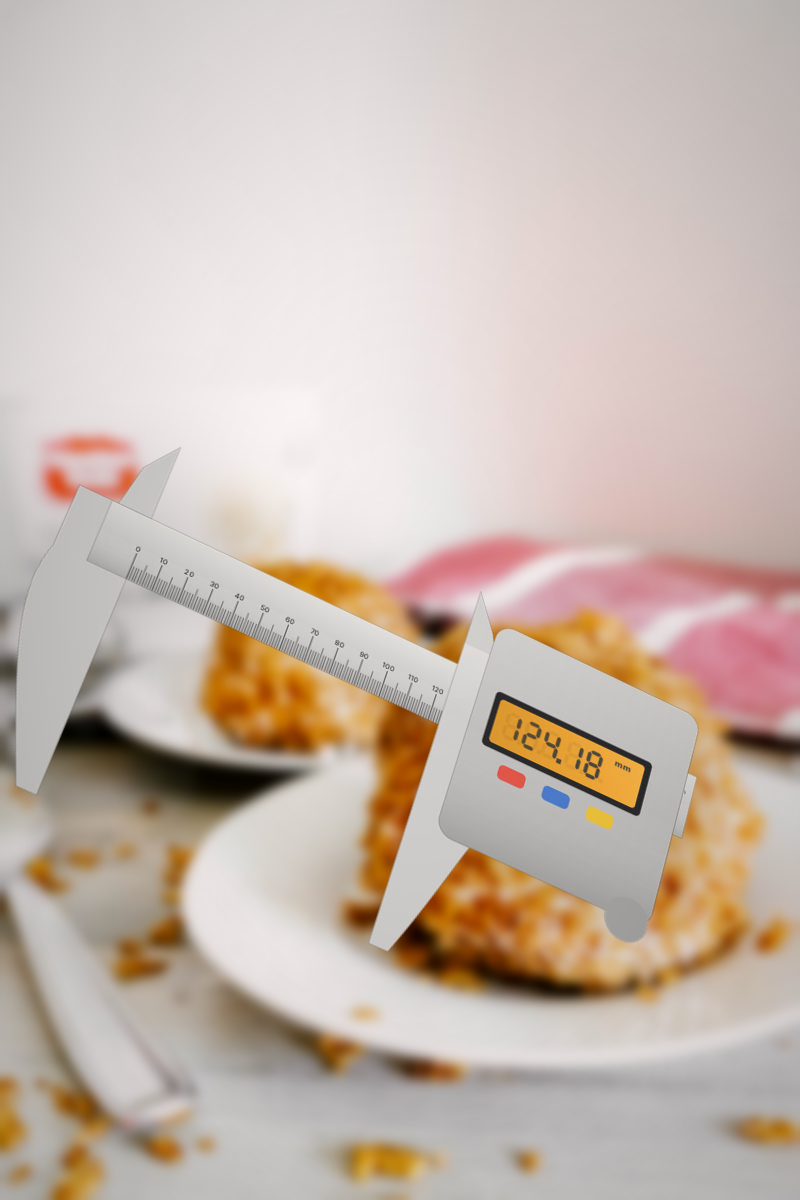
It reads 124.18,mm
